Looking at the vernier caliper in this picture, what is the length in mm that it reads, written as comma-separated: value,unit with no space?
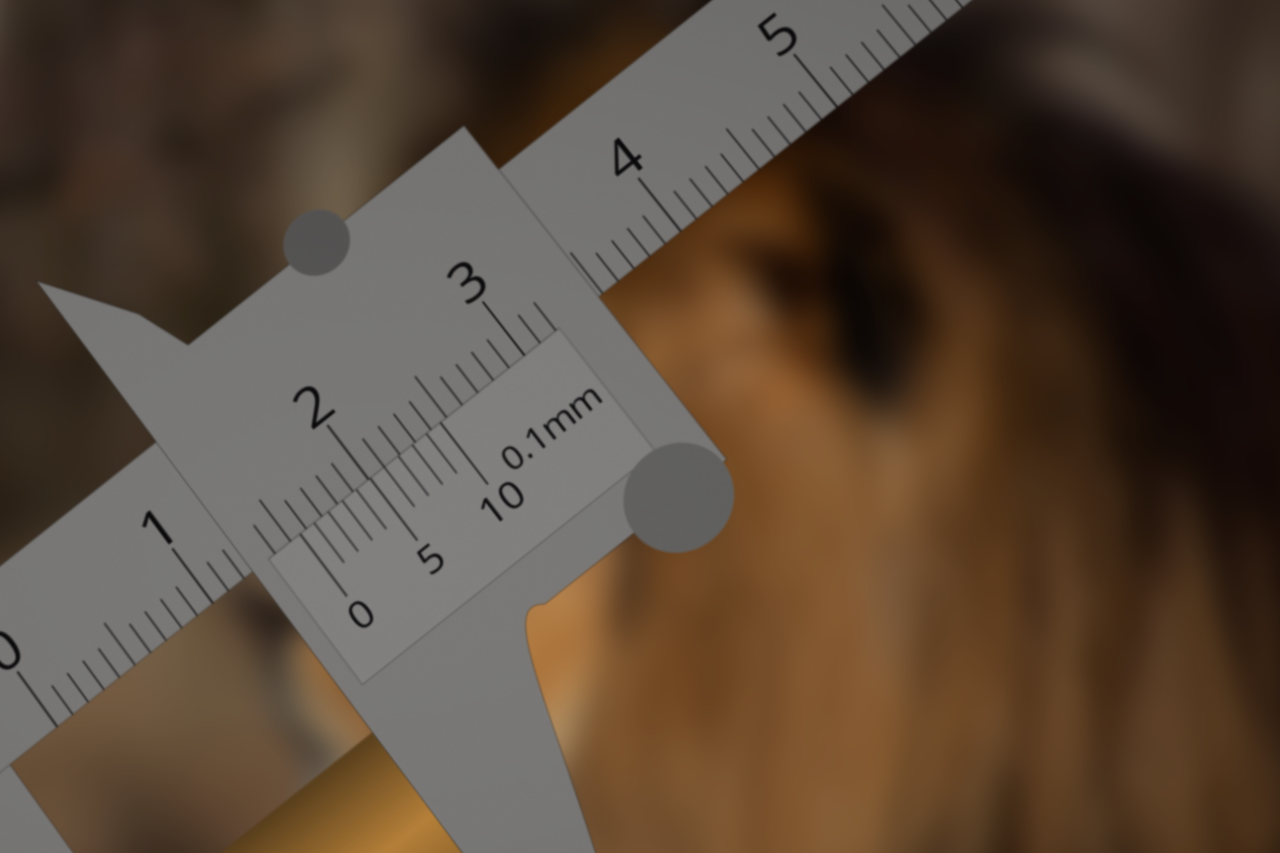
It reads 15.6,mm
